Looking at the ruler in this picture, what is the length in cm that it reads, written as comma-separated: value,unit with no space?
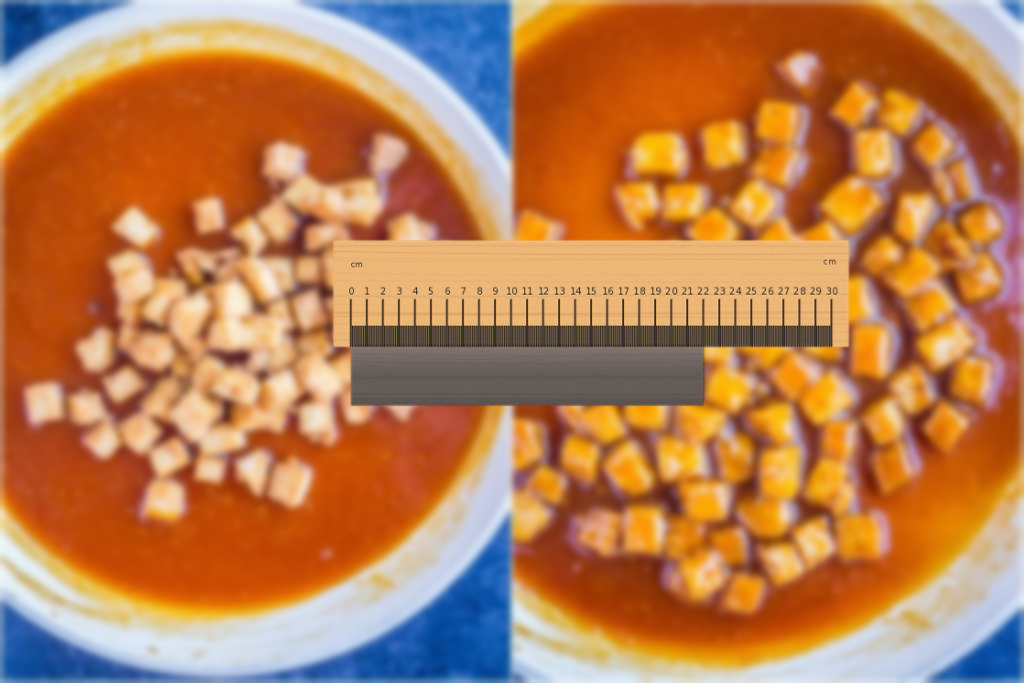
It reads 22,cm
